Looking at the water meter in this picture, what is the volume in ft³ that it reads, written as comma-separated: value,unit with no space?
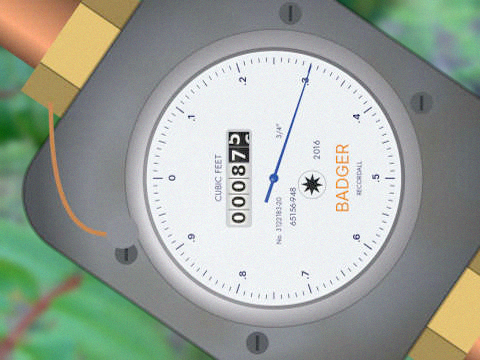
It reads 875.30,ft³
